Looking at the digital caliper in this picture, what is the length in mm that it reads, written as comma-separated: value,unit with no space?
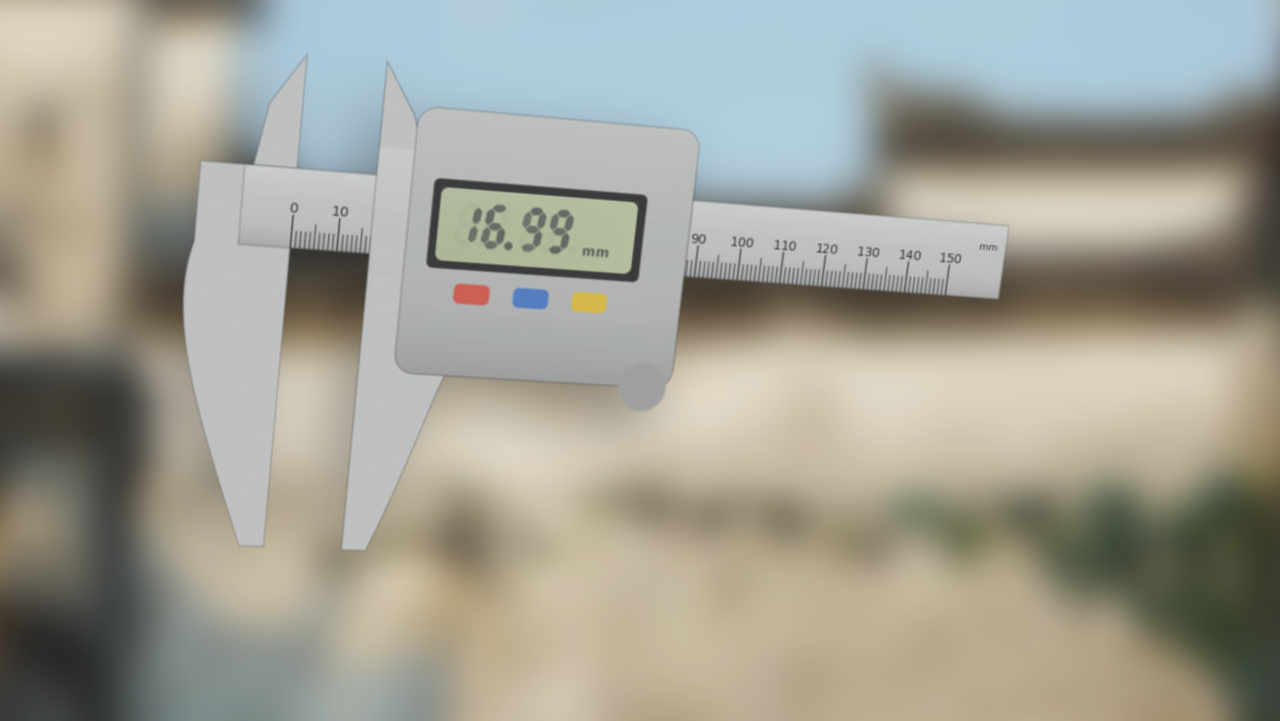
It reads 16.99,mm
